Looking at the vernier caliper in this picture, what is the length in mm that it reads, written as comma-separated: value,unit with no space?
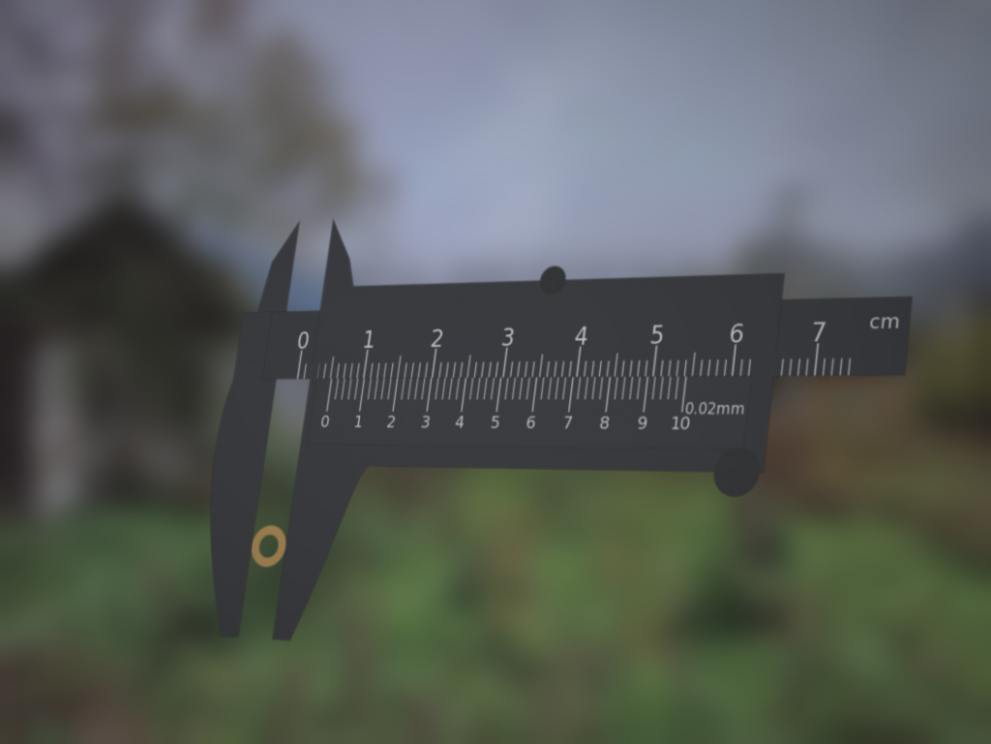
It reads 5.2,mm
